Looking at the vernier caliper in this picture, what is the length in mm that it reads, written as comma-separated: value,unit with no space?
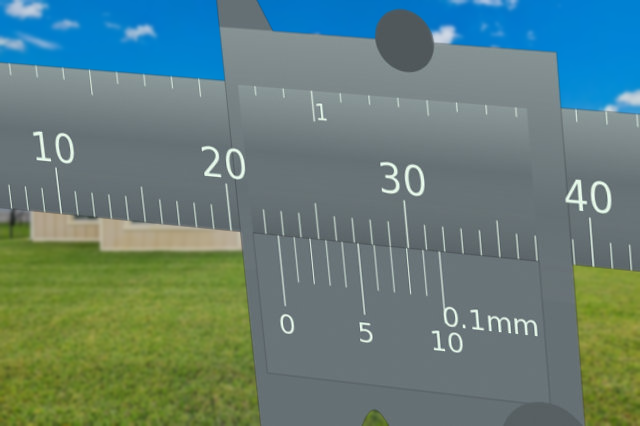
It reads 22.7,mm
